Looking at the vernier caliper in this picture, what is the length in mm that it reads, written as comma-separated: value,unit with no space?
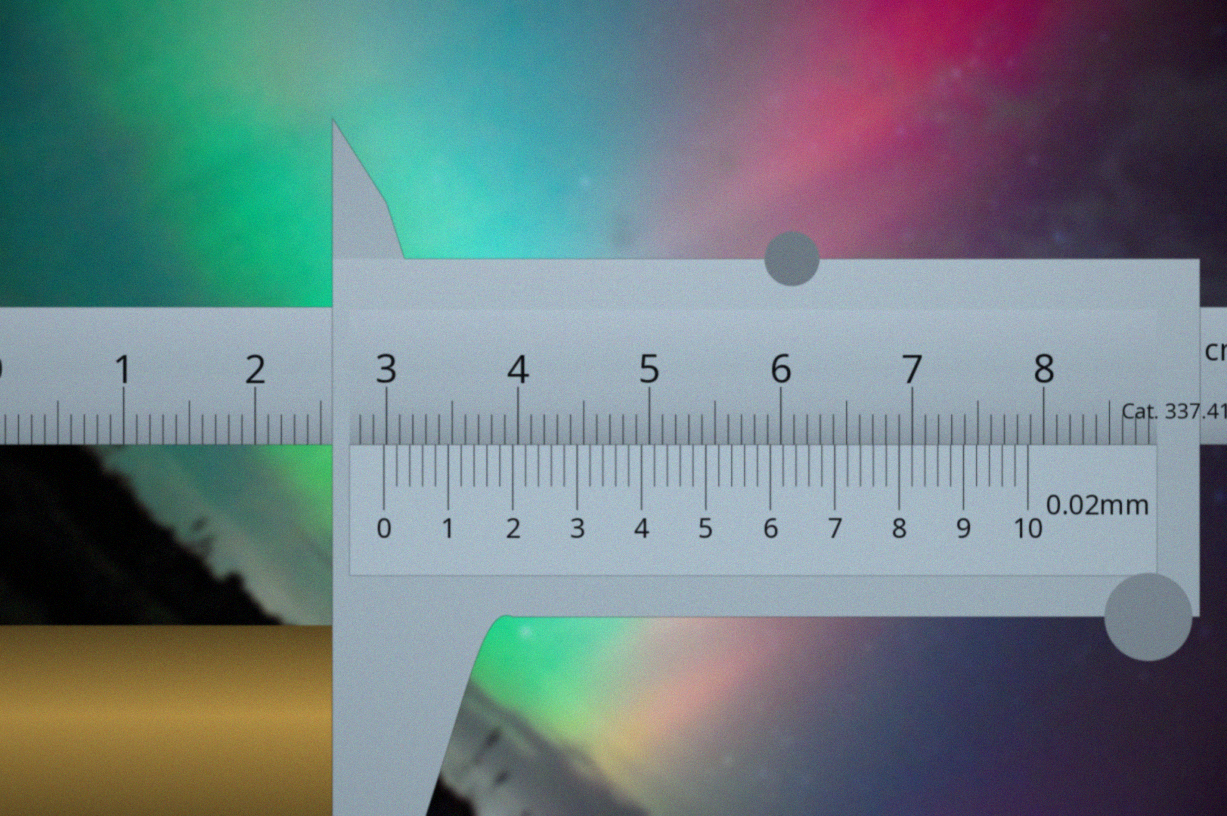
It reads 29.8,mm
